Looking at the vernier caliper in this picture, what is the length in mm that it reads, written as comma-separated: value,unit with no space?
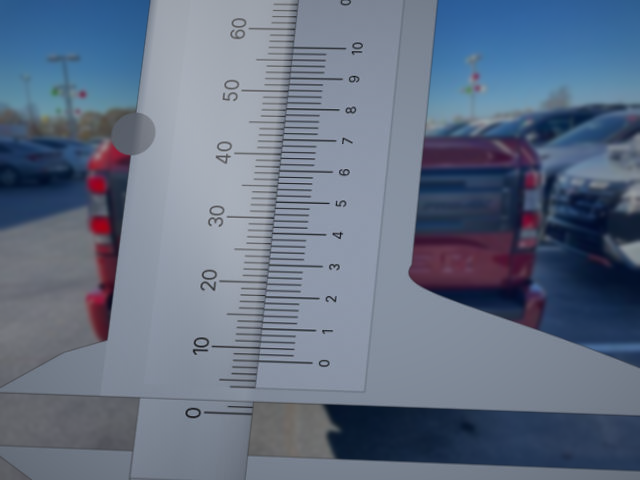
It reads 8.0,mm
